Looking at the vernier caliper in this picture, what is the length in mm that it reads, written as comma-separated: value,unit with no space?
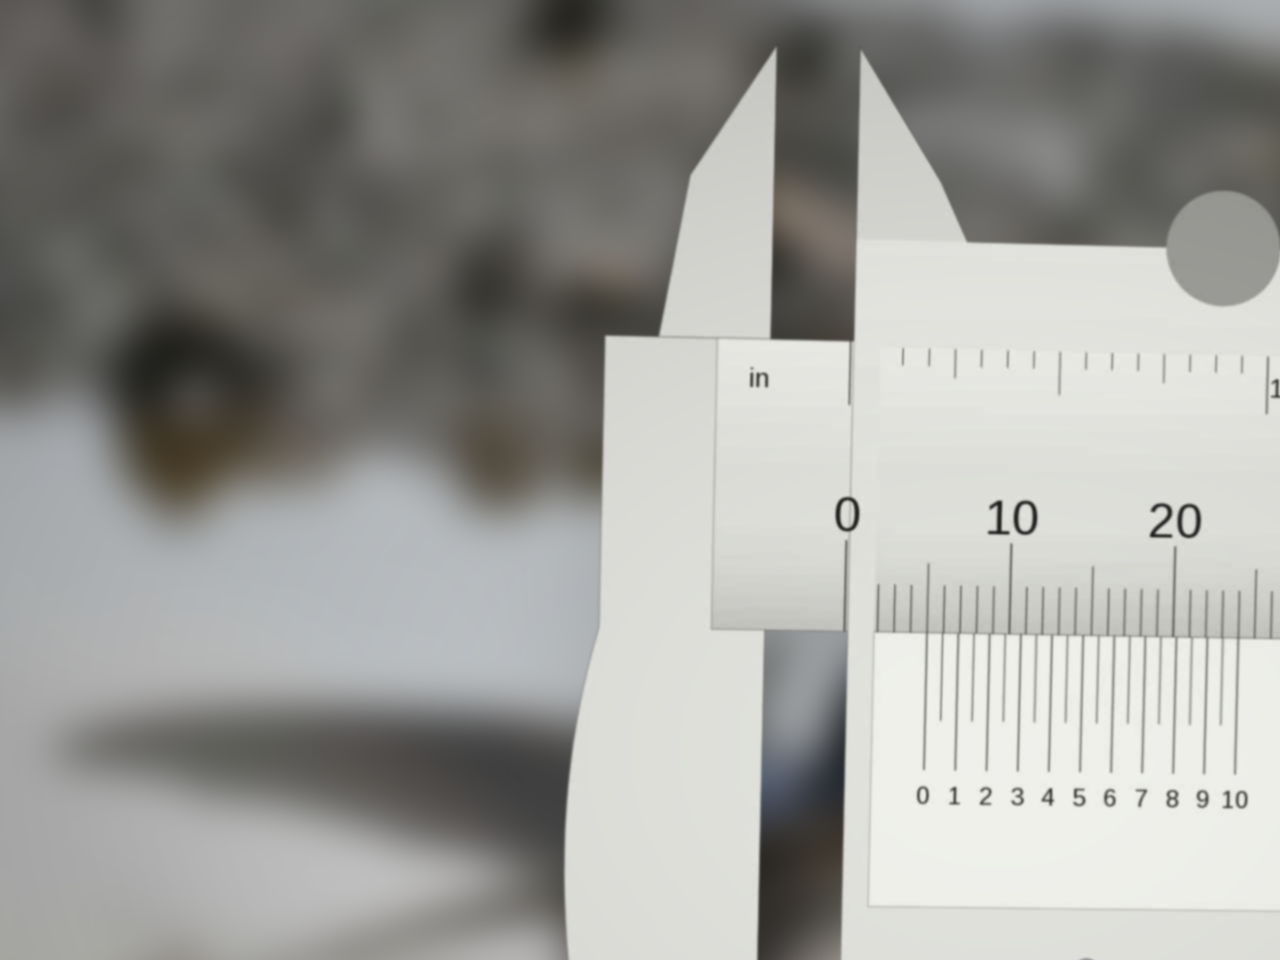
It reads 5.0,mm
